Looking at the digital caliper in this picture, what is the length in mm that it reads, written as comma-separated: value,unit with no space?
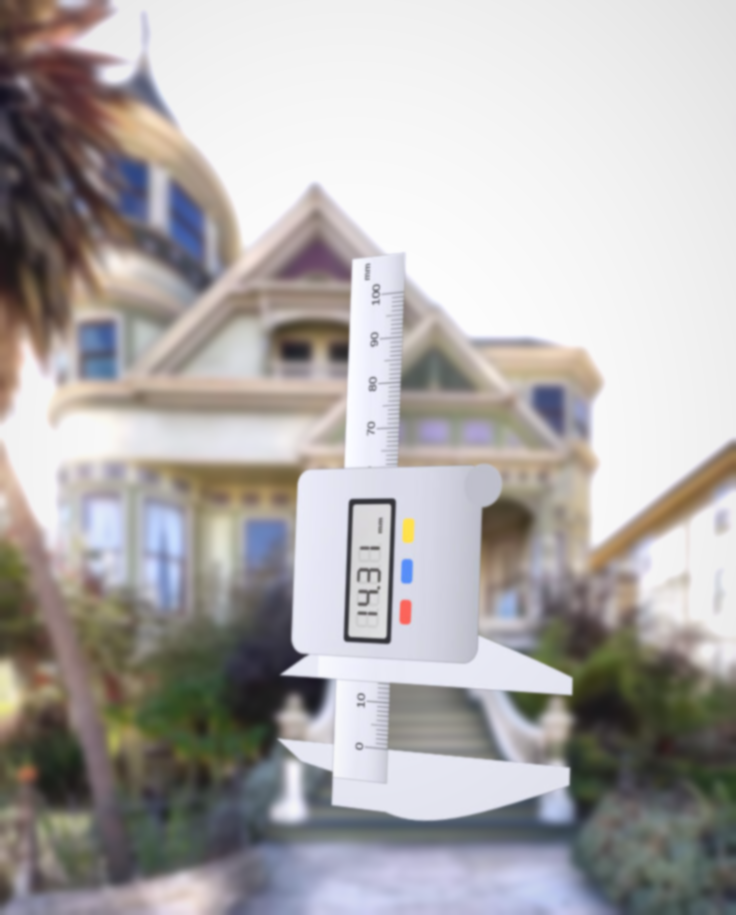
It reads 14.31,mm
